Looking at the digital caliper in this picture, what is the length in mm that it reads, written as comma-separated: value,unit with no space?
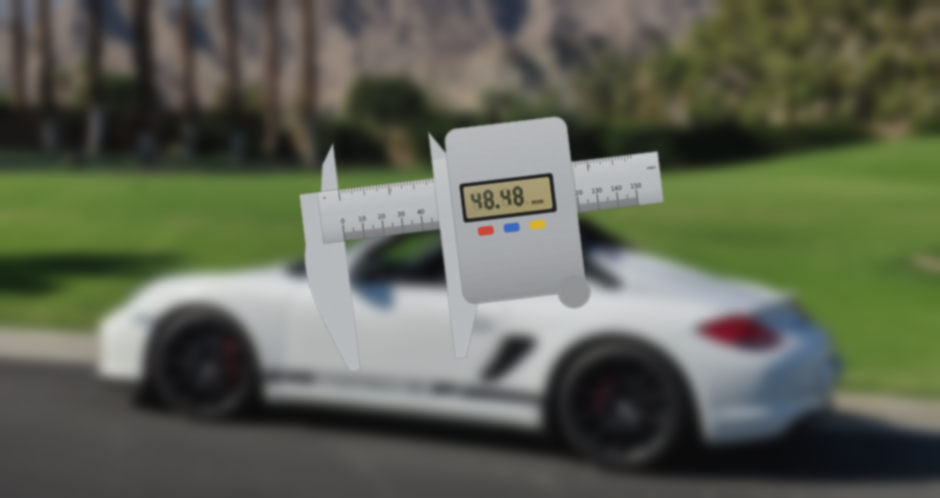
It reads 48.48,mm
